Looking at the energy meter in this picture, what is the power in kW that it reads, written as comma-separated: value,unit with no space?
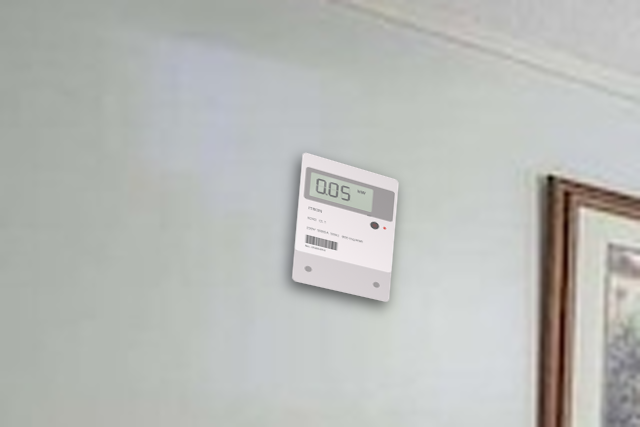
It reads 0.05,kW
